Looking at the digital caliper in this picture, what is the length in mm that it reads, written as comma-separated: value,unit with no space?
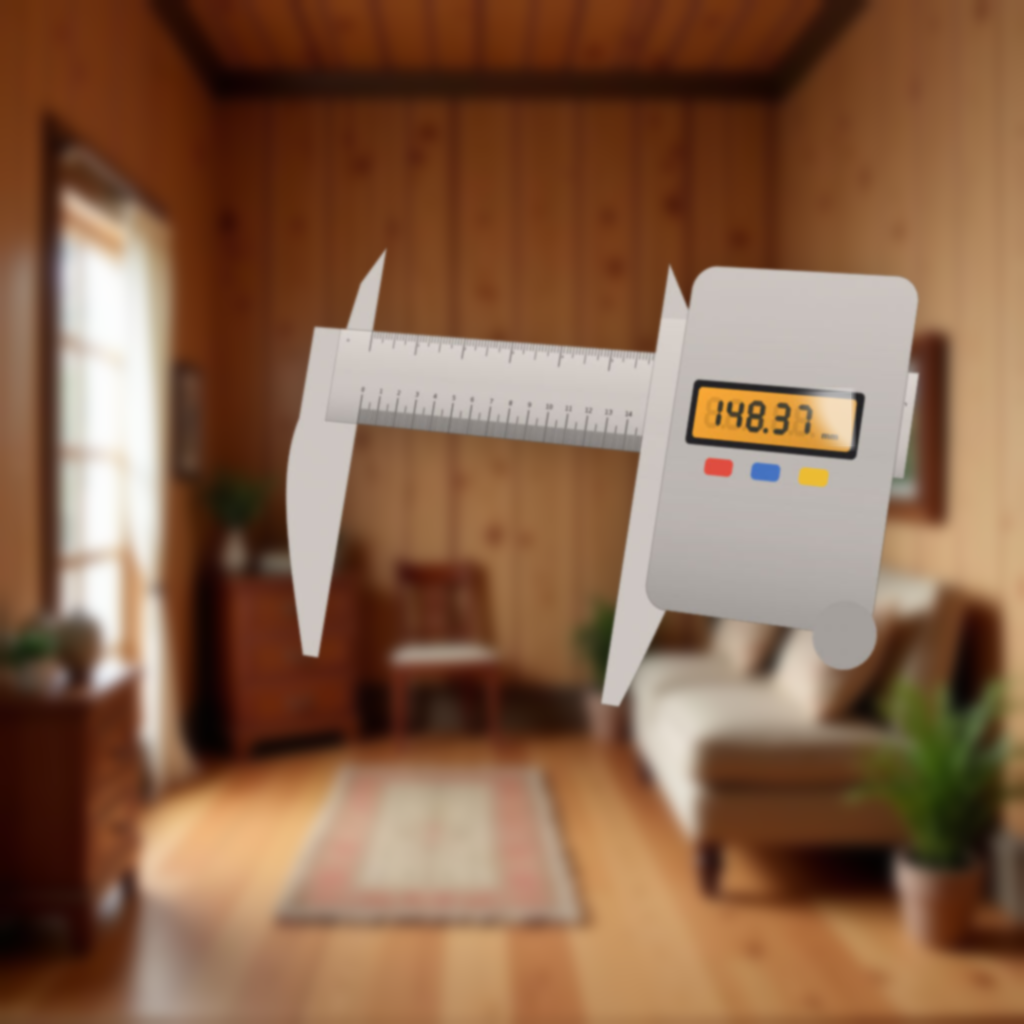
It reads 148.37,mm
